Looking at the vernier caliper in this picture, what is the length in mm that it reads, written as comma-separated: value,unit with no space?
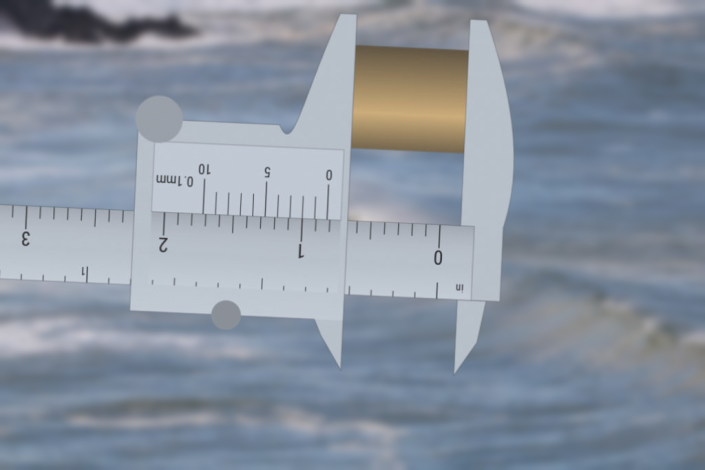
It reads 8.2,mm
